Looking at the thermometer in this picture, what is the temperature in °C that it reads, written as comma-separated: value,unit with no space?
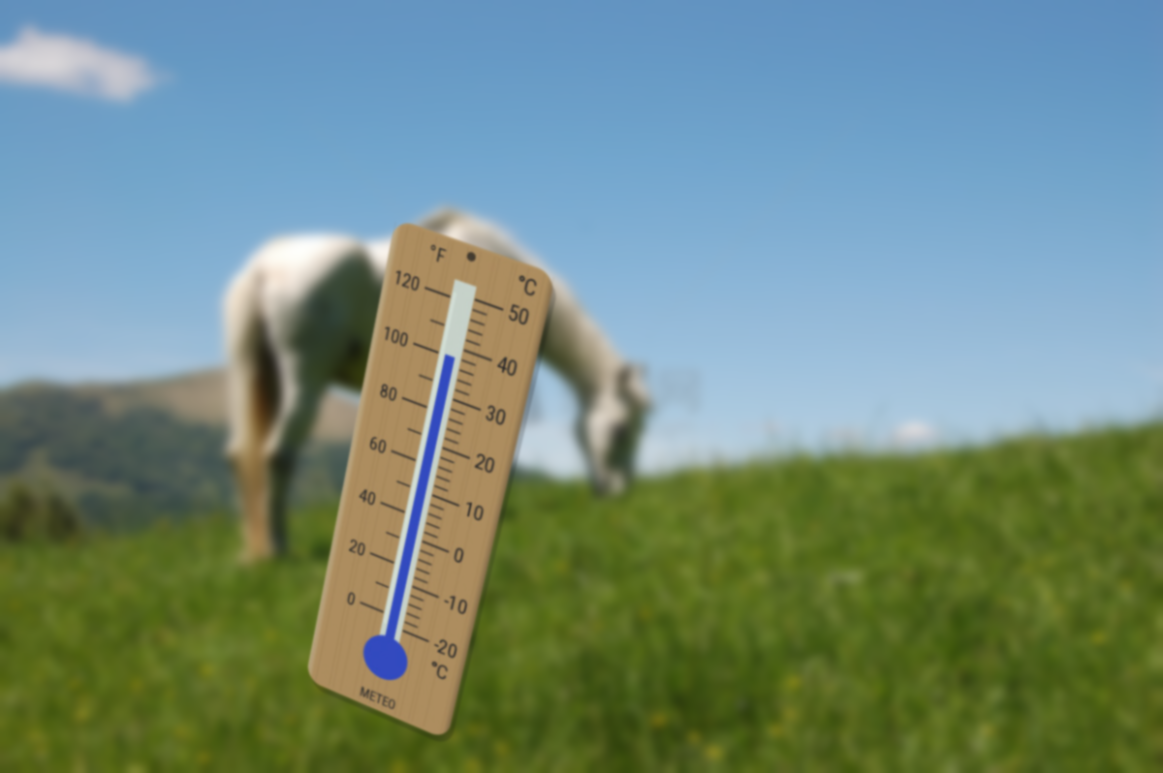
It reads 38,°C
